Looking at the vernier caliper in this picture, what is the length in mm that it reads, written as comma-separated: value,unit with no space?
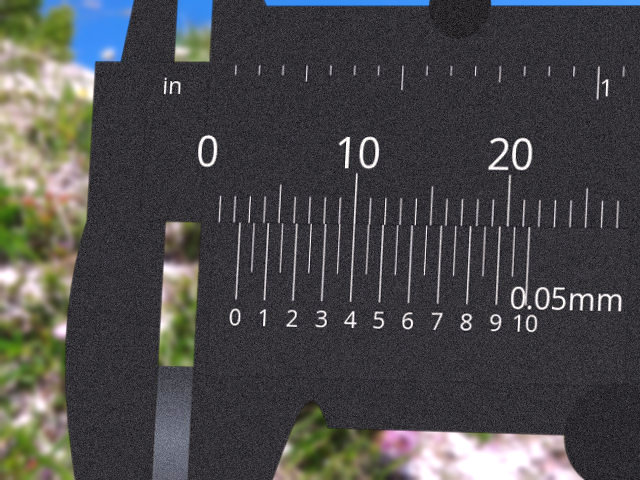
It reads 2.4,mm
